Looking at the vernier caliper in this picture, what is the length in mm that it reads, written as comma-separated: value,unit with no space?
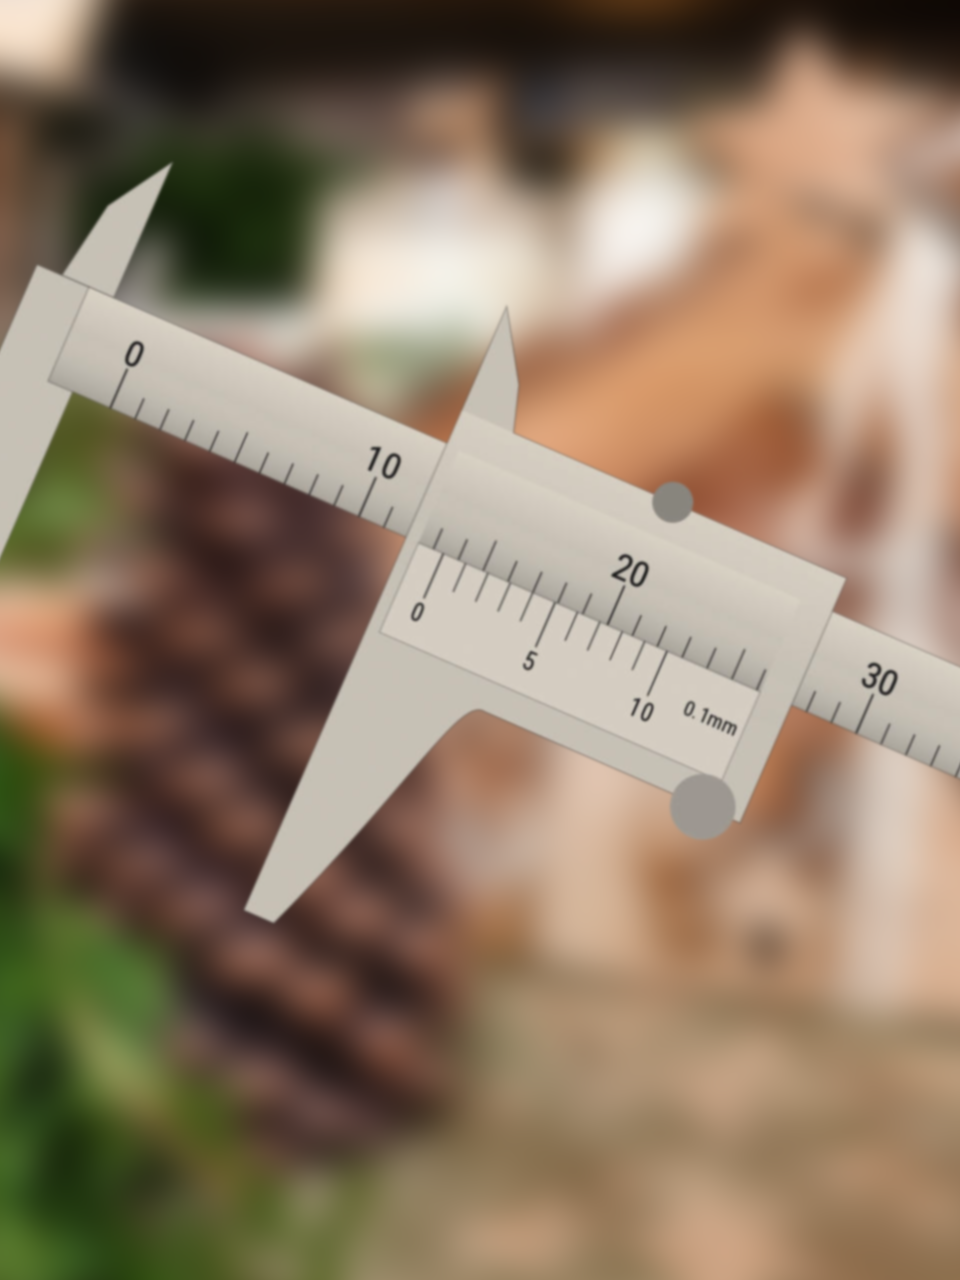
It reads 13.4,mm
